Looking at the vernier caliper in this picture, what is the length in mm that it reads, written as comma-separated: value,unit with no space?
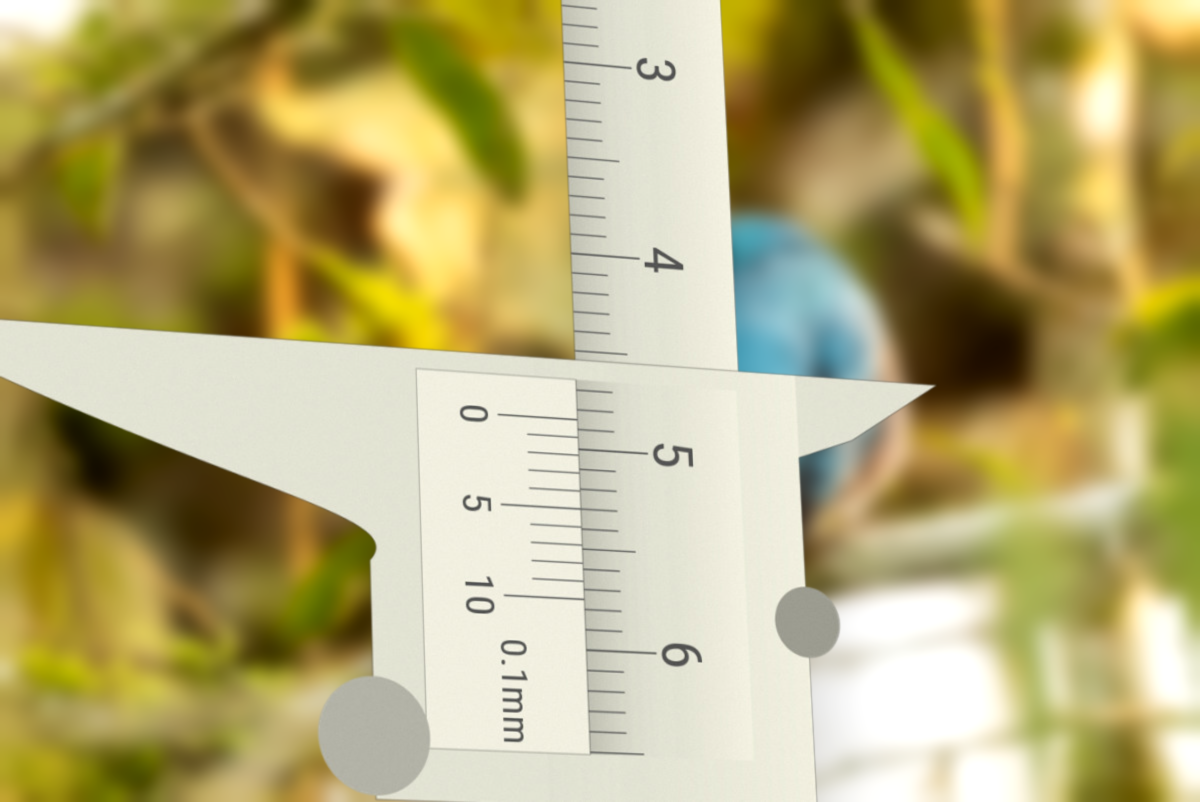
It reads 48.5,mm
